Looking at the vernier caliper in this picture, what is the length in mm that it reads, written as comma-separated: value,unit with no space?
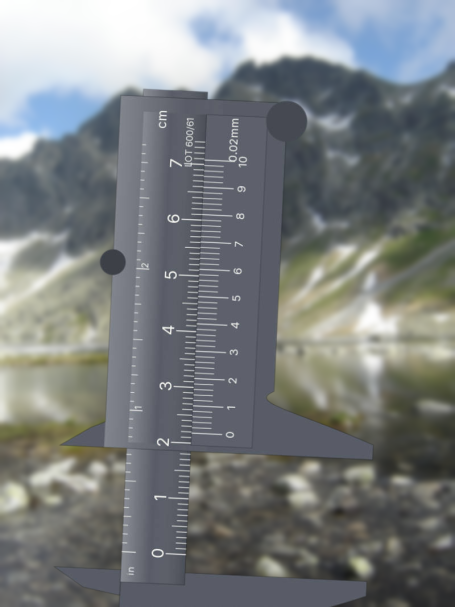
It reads 21.8,mm
